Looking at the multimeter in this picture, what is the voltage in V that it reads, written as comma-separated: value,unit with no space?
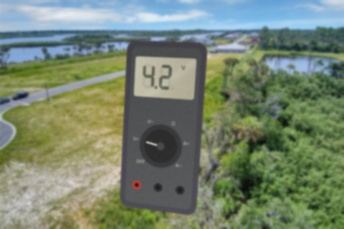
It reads 4.2,V
